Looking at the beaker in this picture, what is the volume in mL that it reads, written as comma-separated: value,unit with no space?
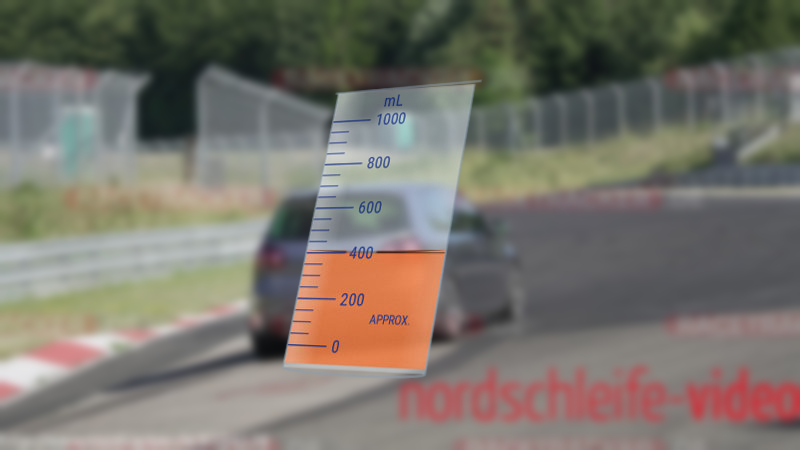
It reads 400,mL
